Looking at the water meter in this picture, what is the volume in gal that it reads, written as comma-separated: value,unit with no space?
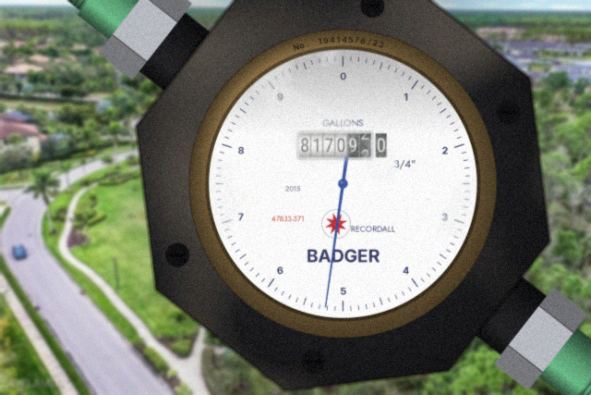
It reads 8170925.2,gal
